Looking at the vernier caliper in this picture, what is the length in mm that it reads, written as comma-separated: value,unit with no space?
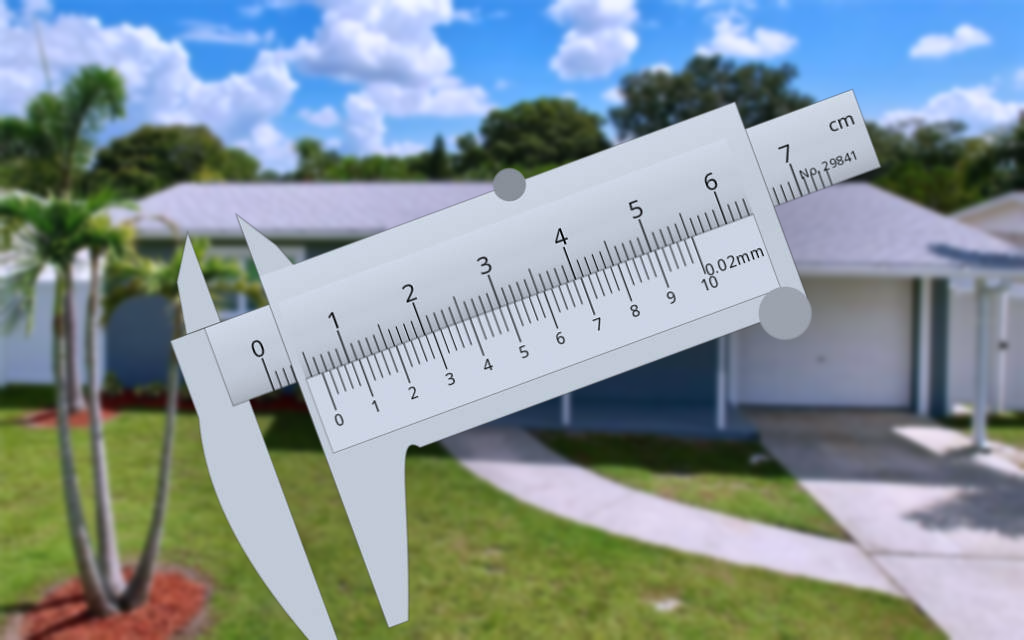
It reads 6.4,mm
